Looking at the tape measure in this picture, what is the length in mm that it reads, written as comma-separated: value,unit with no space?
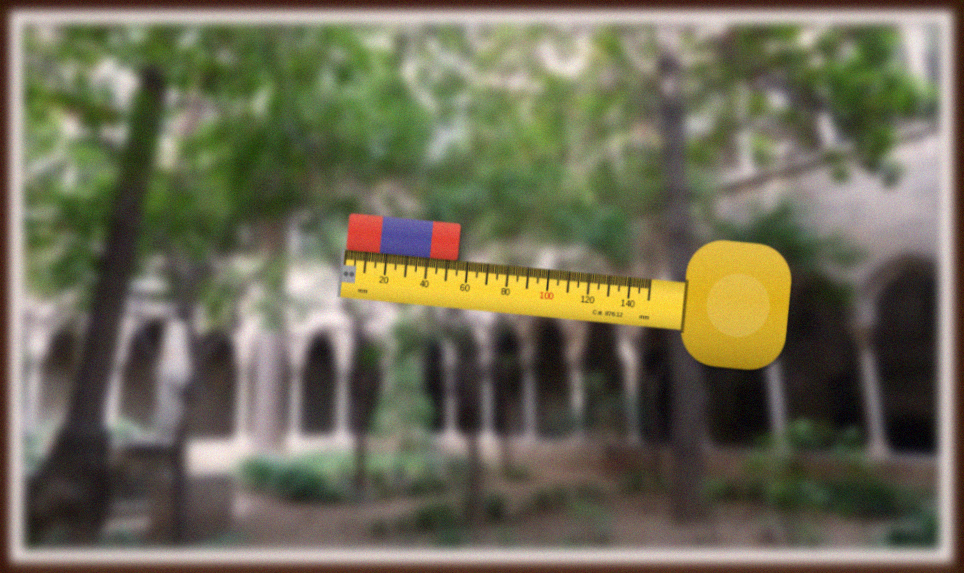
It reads 55,mm
